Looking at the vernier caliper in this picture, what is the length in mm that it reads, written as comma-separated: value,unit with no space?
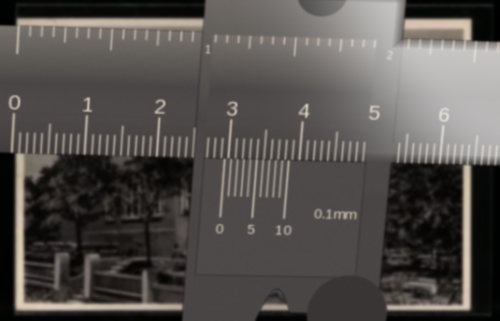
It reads 29.5,mm
